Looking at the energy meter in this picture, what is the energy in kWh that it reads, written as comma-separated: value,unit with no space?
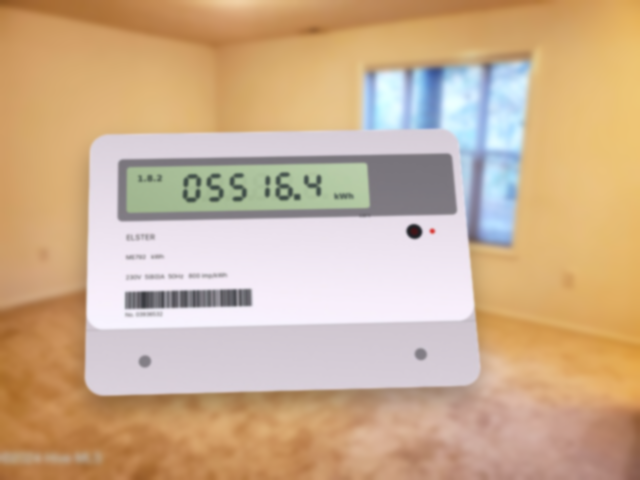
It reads 5516.4,kWh
